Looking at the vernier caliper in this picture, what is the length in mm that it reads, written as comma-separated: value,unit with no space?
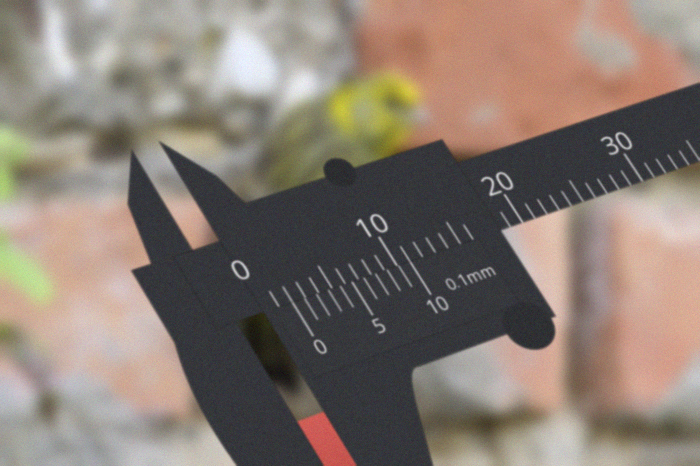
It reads 2.0,mm
